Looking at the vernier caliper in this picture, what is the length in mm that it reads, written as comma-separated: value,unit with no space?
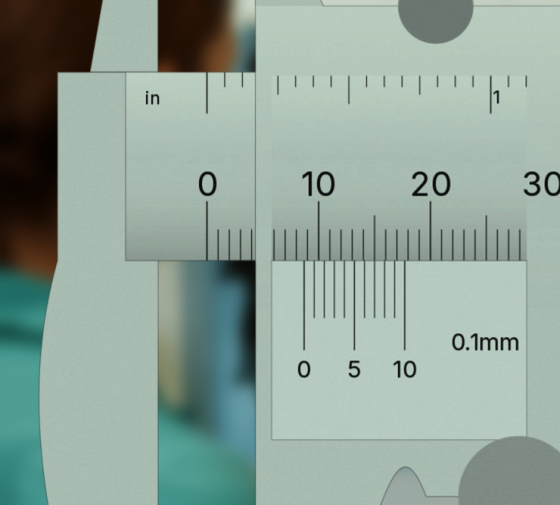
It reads 8.7,mm
